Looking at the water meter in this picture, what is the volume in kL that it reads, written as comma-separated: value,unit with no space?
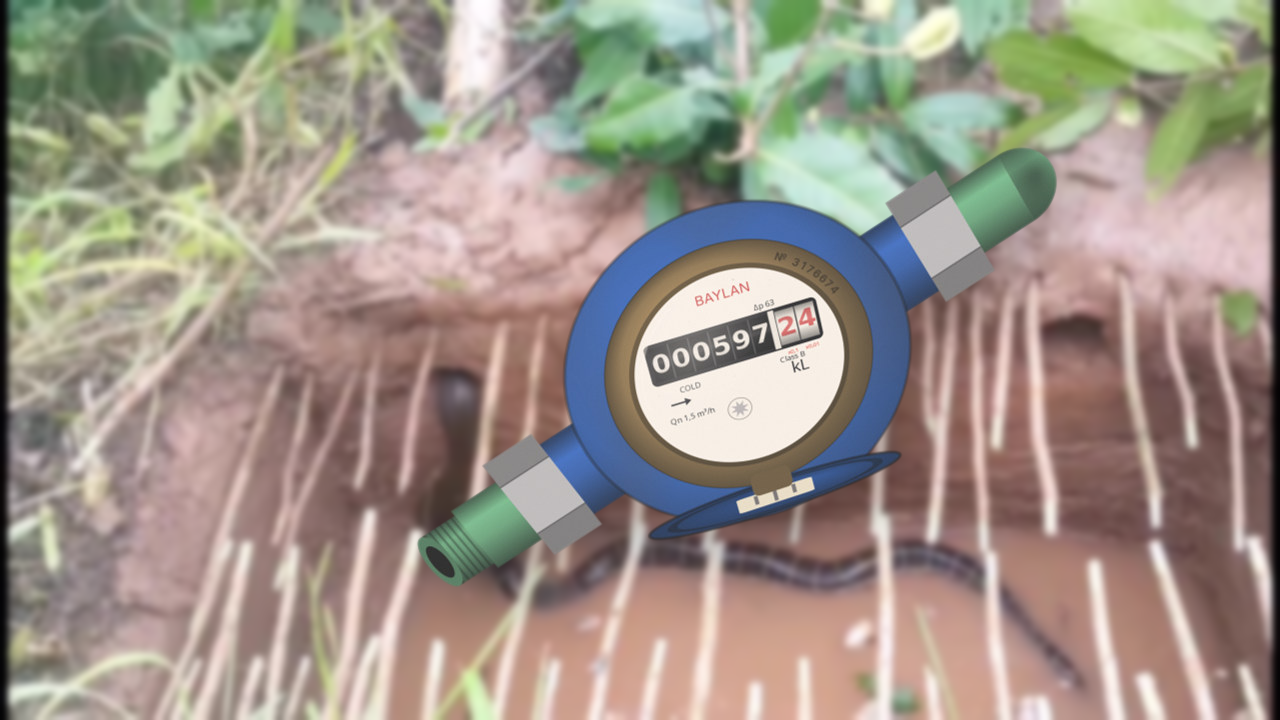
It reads 597.24,kL
